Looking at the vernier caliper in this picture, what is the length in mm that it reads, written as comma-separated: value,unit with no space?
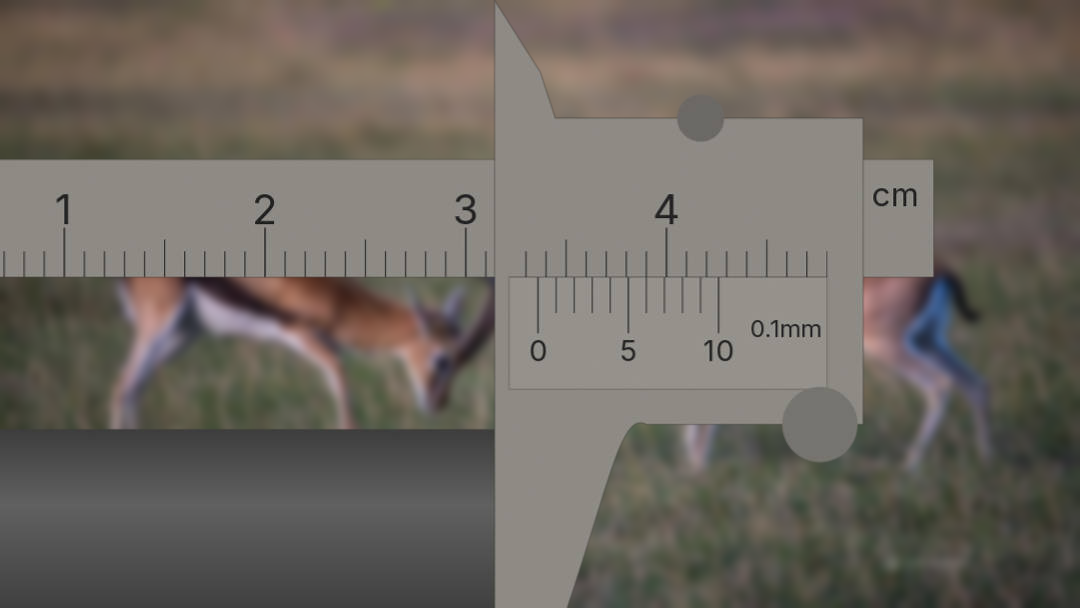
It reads 33.6,mm
